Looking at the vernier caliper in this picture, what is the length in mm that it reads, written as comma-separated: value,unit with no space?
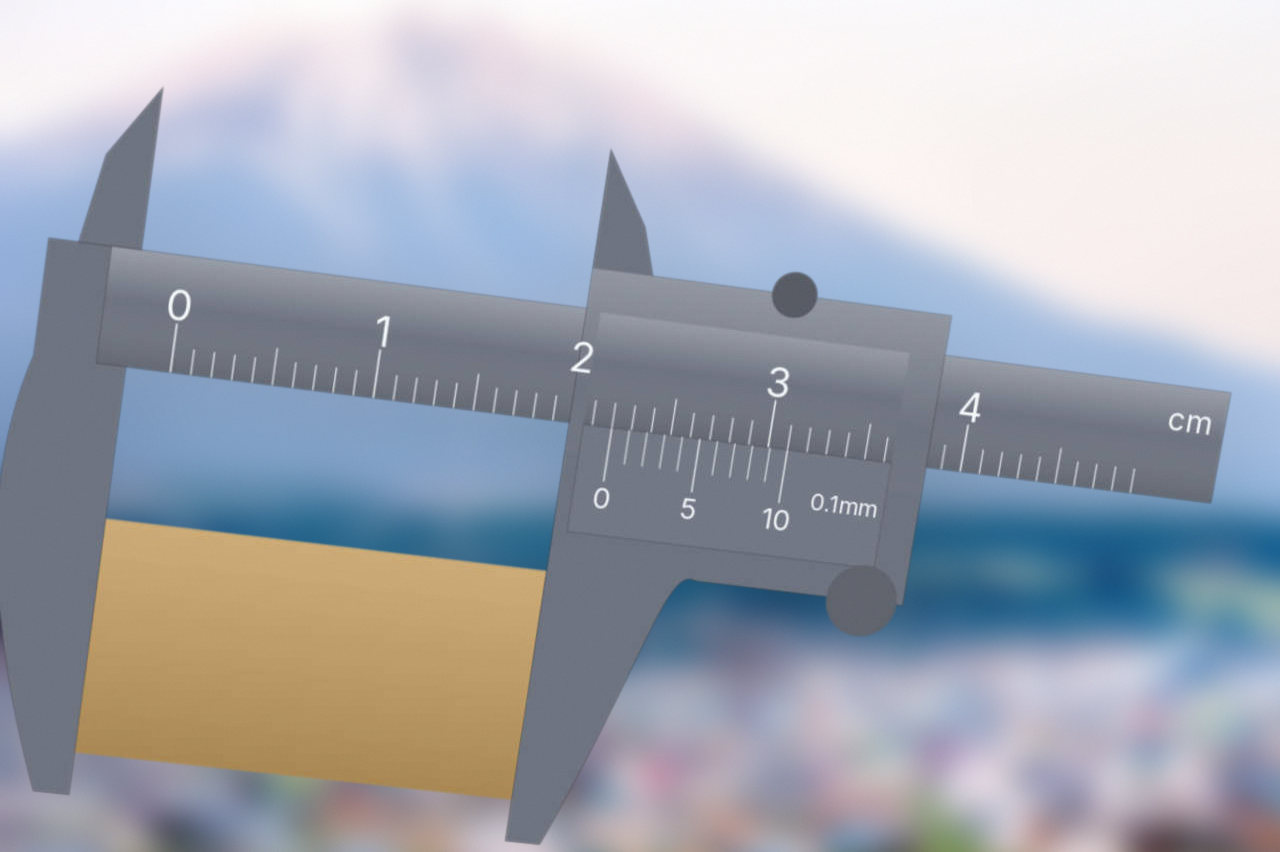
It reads 22.0,mm
